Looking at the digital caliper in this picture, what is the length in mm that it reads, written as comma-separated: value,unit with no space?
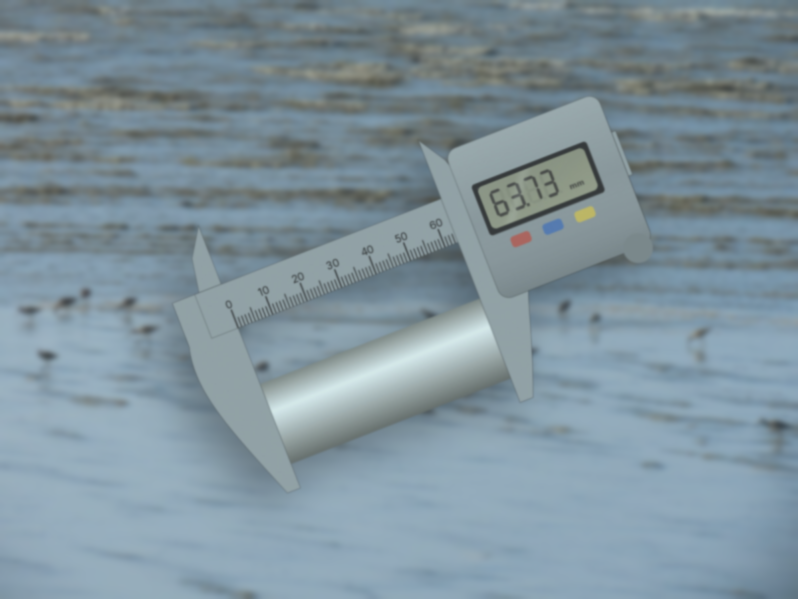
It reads 63.73,mm
